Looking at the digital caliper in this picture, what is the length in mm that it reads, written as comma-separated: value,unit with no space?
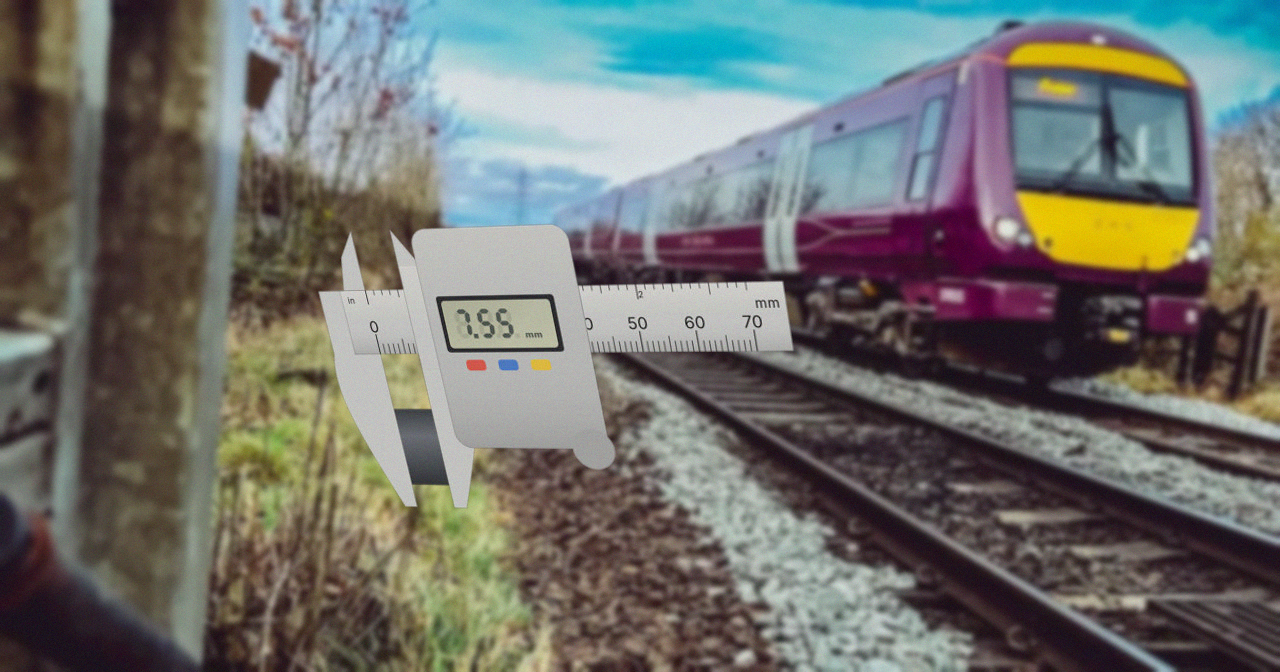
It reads 7.55,mm
